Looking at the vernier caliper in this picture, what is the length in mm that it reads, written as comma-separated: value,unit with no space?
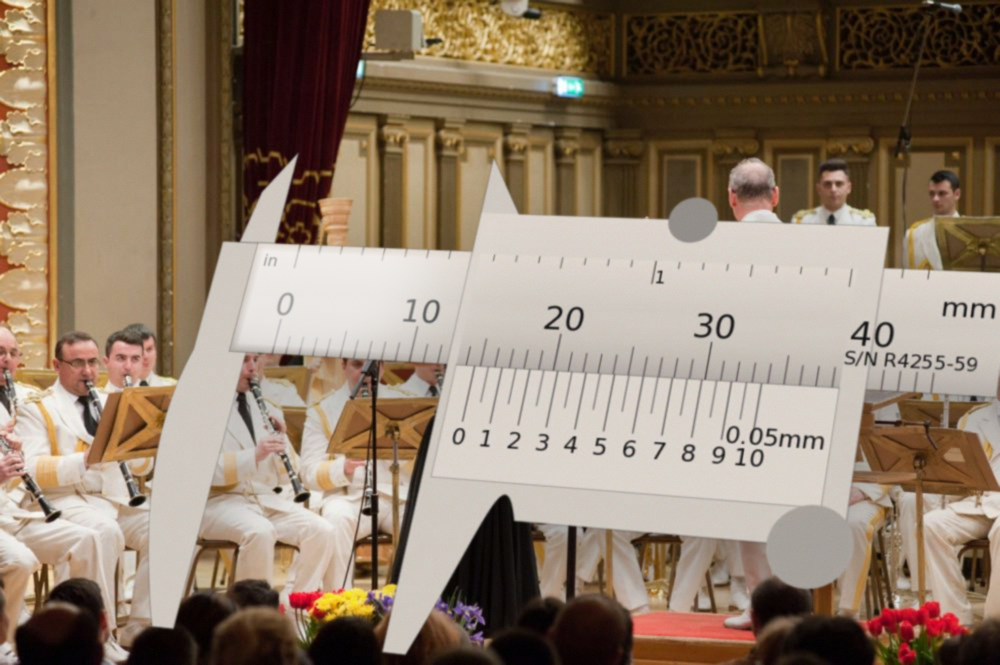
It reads 14.6,mm
